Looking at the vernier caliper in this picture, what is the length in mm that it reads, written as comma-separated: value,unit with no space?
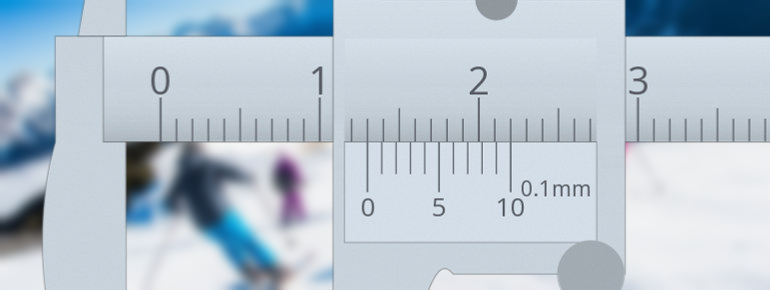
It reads 13.0,mm
